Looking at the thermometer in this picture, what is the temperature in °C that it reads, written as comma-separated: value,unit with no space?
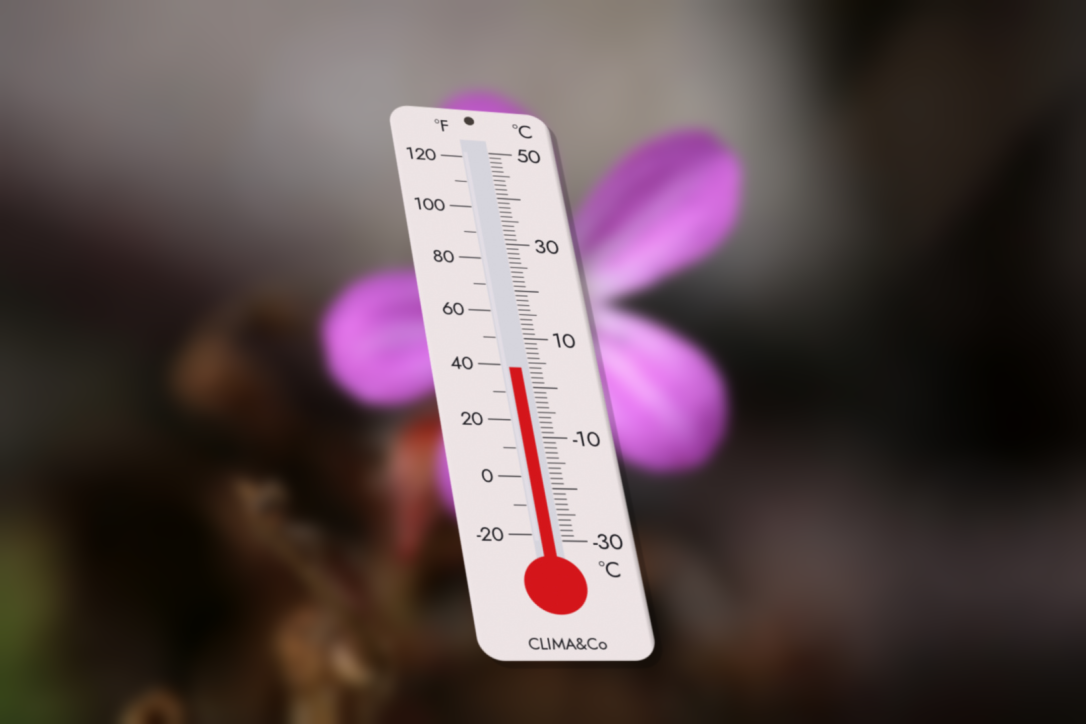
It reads 4,°C
